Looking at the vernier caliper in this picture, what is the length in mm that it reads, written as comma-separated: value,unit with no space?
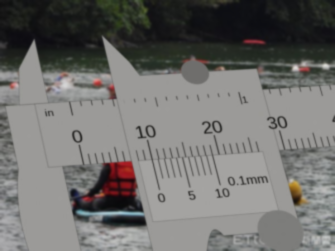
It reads 10.0,mm
